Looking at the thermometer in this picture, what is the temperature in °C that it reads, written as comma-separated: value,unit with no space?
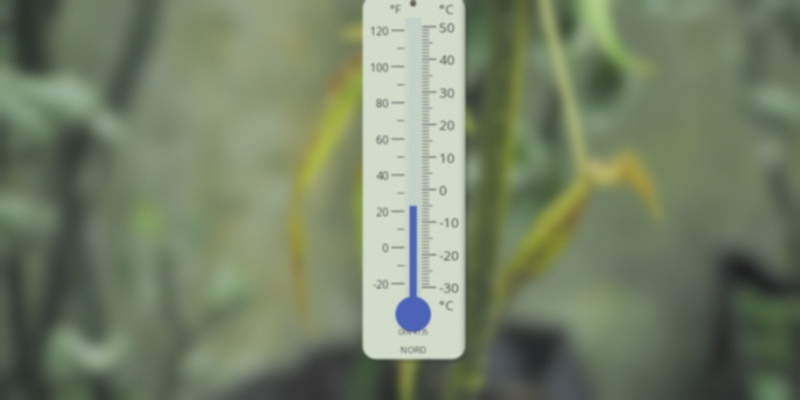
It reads -5,°C
